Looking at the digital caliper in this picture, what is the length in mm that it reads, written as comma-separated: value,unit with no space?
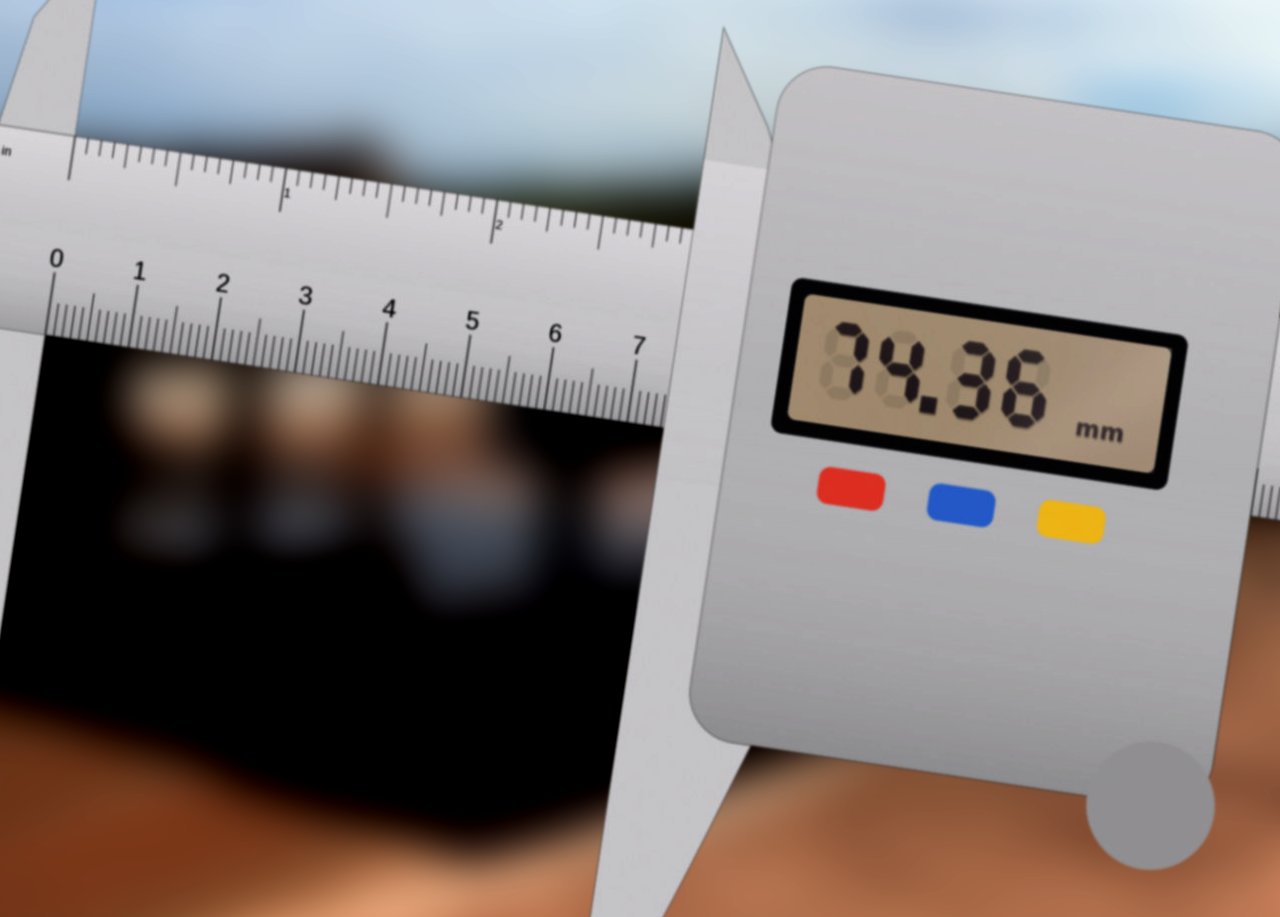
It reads 74.36,mm
